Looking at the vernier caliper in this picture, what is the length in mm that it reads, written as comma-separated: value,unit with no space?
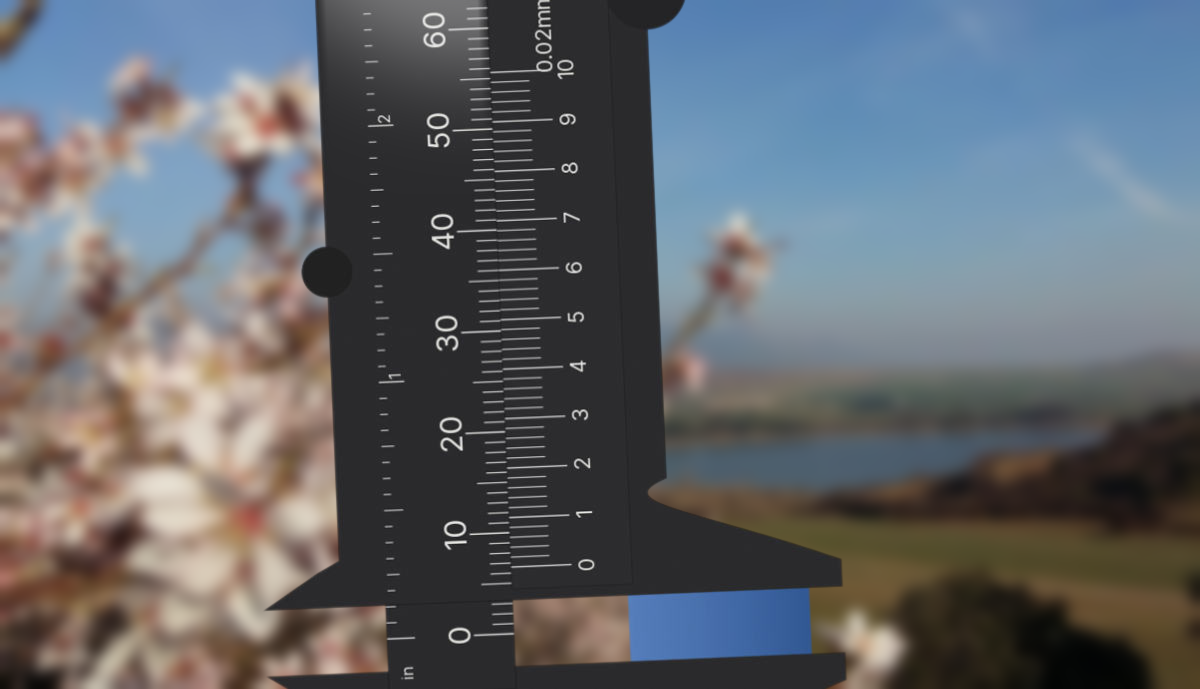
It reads 6.6,mm
